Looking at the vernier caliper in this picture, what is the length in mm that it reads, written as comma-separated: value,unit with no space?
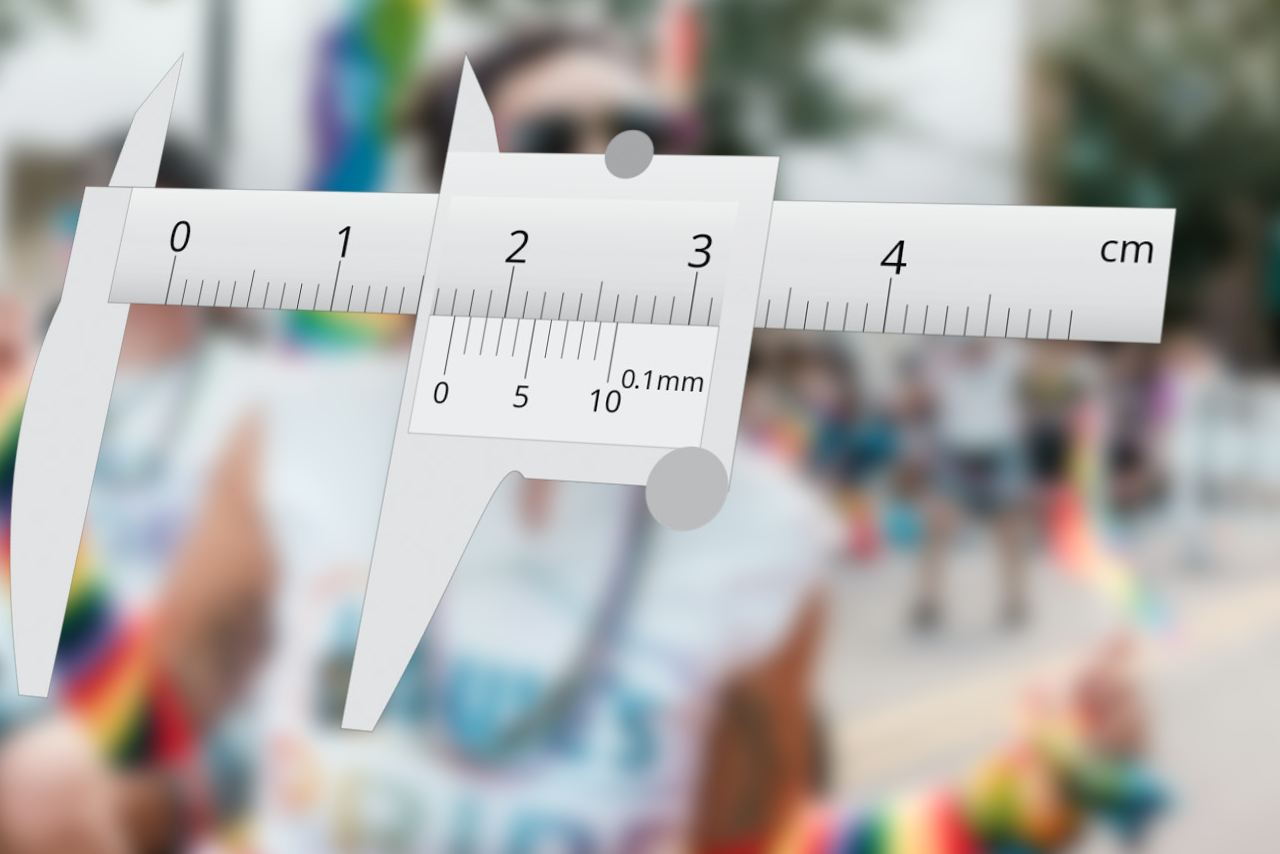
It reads 17.2,mm
